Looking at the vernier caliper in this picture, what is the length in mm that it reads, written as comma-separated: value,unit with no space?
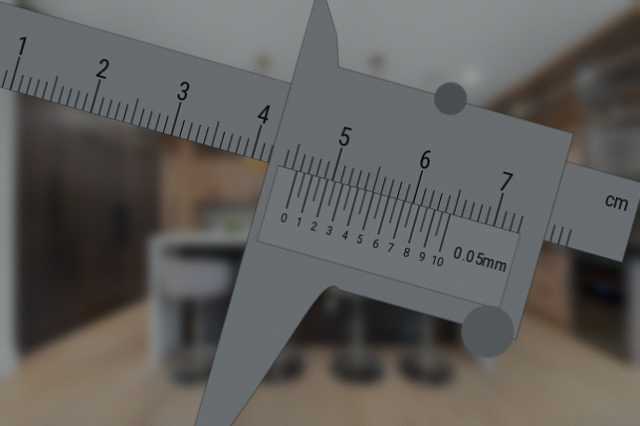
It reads 45.6,mm
